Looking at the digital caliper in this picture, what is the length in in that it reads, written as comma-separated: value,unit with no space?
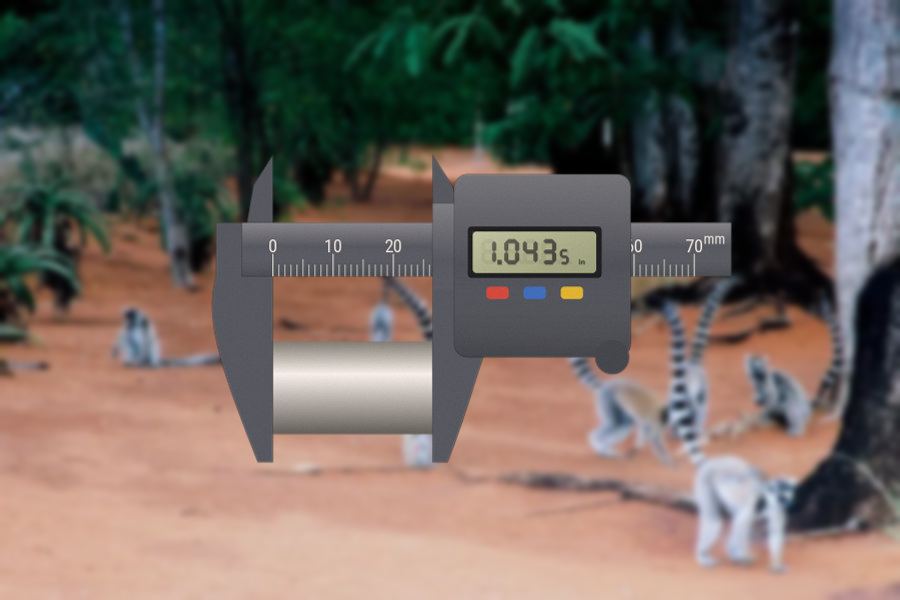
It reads 1.0435,in
